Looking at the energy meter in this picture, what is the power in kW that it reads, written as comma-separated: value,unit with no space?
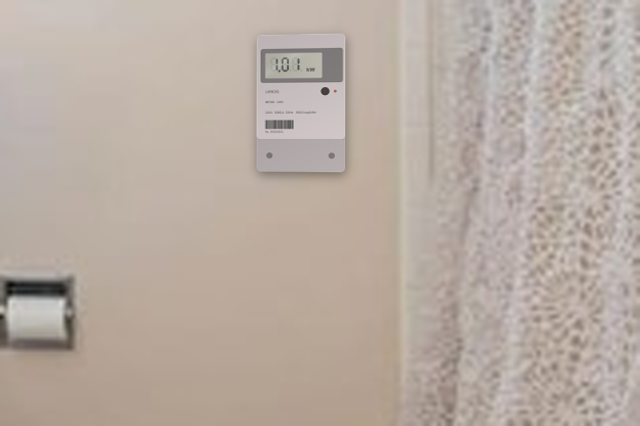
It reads 1.01,kW
